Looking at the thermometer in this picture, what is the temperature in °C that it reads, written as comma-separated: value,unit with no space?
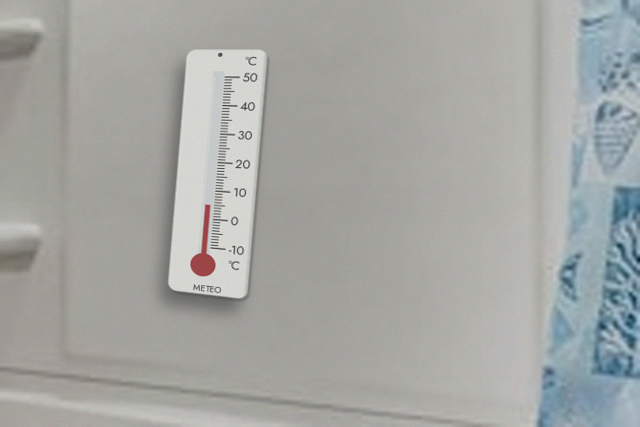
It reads 5,°C
